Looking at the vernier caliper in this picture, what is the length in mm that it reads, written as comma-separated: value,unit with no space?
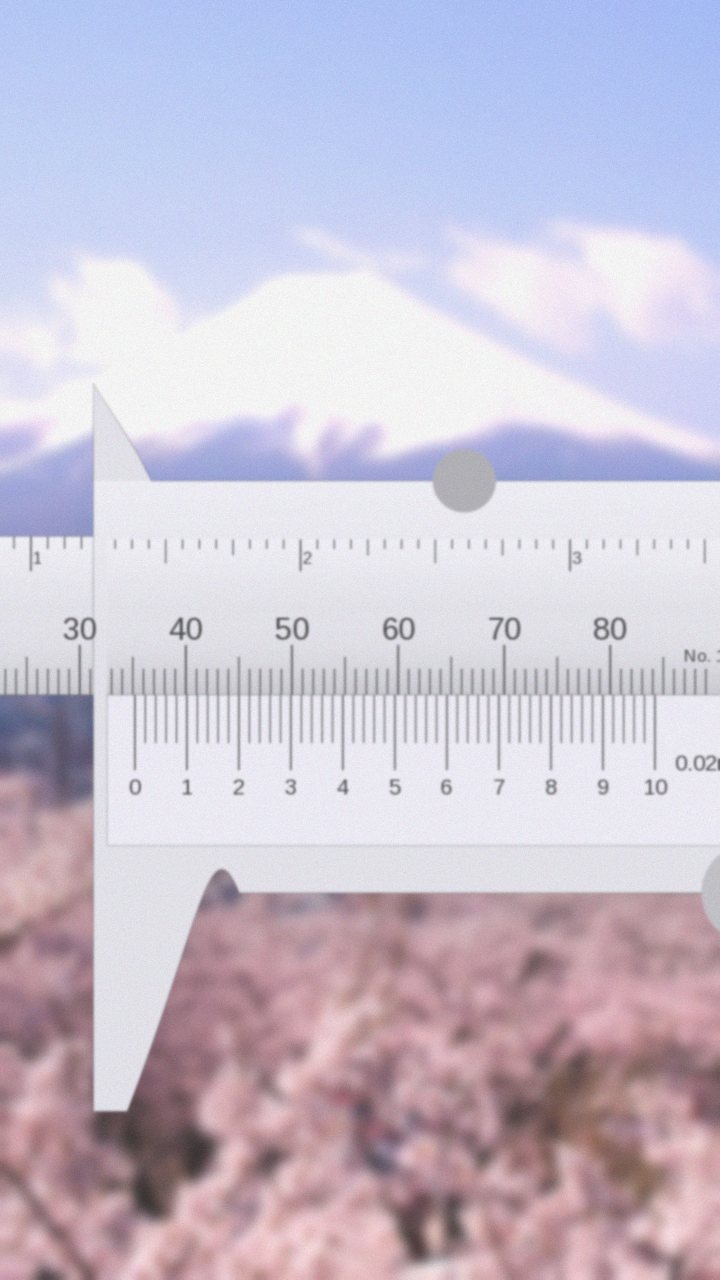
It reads 35.2,mm
